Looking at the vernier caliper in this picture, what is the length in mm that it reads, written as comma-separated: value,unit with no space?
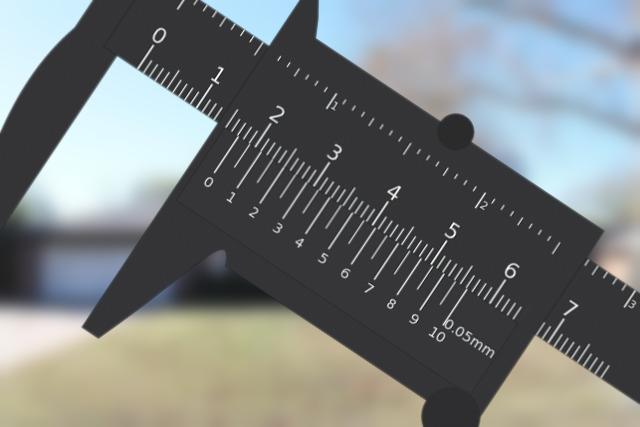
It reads 17.2,mm
